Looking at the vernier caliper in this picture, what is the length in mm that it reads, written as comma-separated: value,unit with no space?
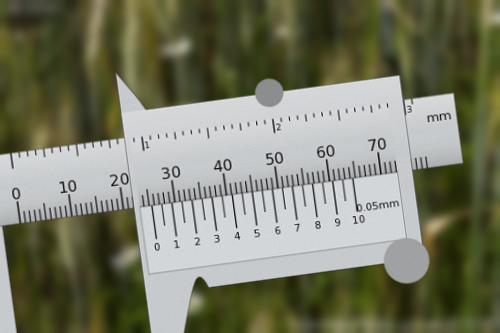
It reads 25.5,mm
